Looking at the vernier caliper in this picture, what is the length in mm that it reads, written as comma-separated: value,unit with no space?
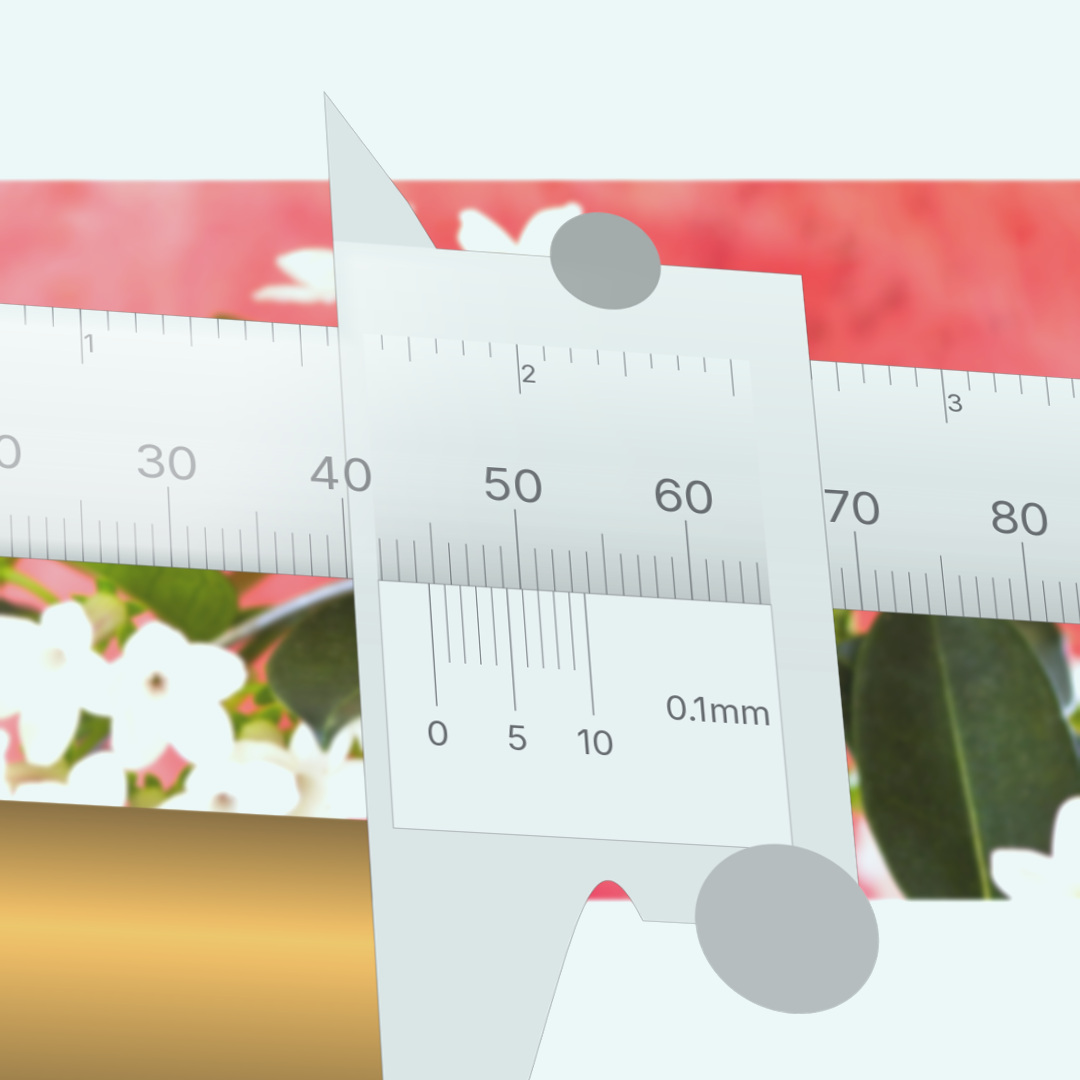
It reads 44.7,mm
